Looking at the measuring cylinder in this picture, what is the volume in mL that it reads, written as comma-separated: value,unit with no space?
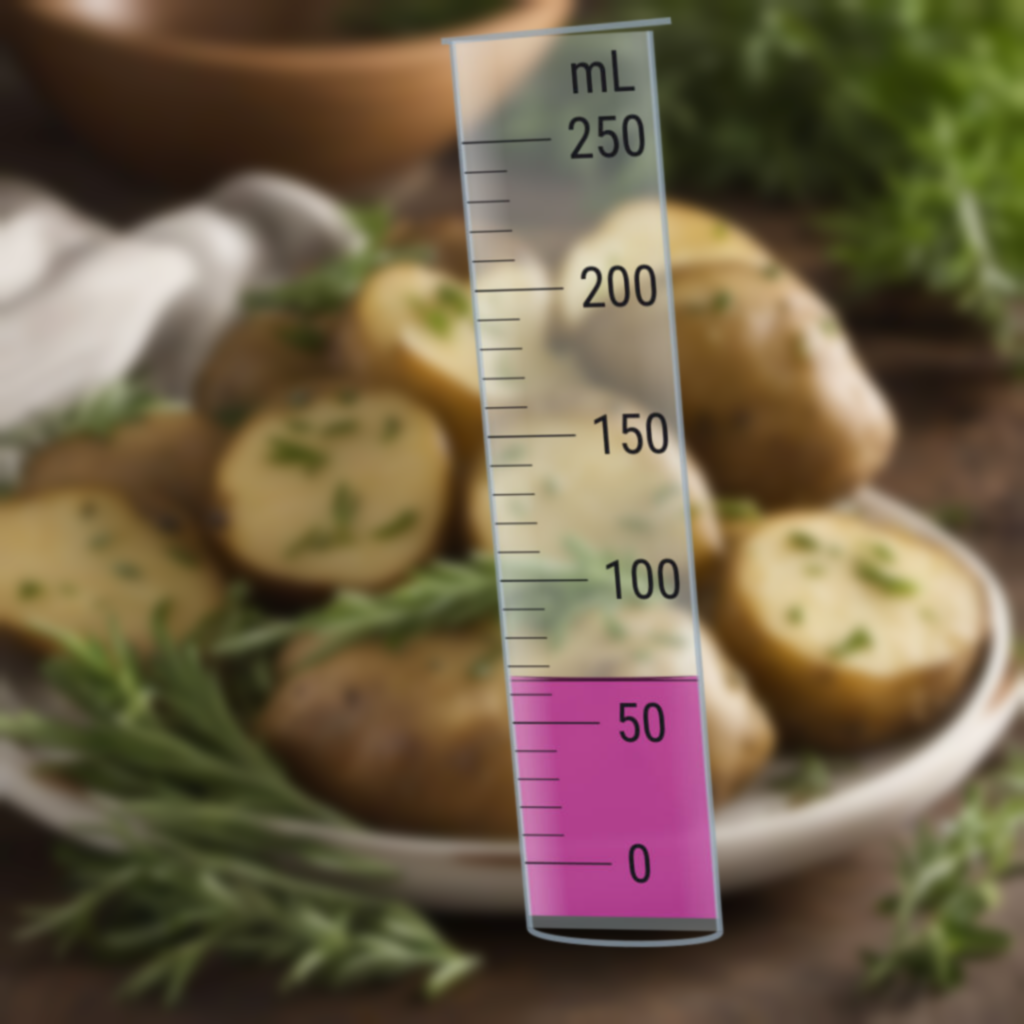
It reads 65,mL
